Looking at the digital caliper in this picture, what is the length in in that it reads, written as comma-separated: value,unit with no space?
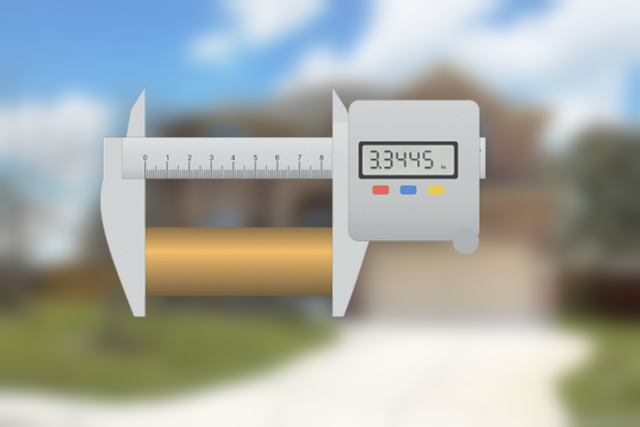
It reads 3.3445,in
